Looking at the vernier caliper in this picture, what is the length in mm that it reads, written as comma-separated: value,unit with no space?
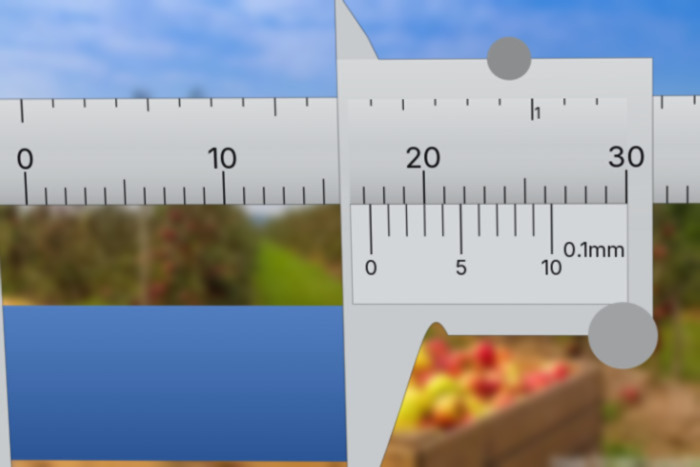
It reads 17.3,mm
